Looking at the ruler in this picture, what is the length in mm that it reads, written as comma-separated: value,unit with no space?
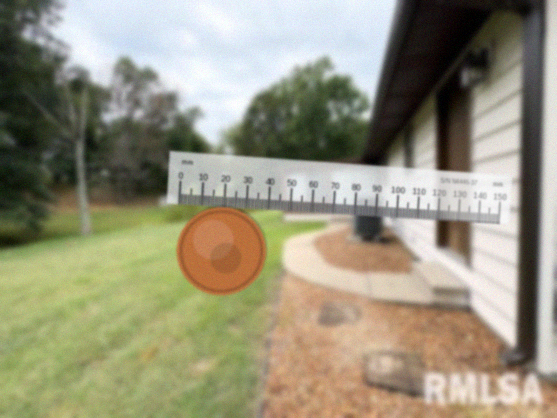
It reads 40,mm
